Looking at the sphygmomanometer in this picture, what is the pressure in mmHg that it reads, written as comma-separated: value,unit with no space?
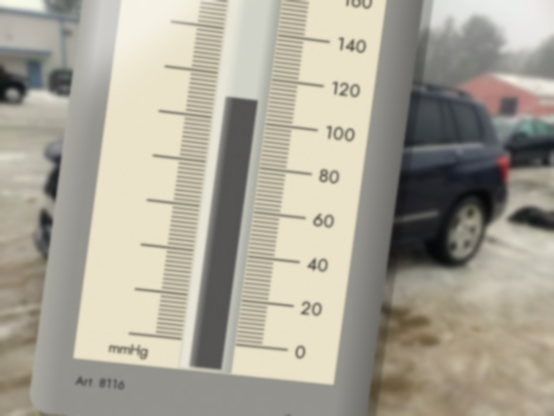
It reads 110,mmHg
